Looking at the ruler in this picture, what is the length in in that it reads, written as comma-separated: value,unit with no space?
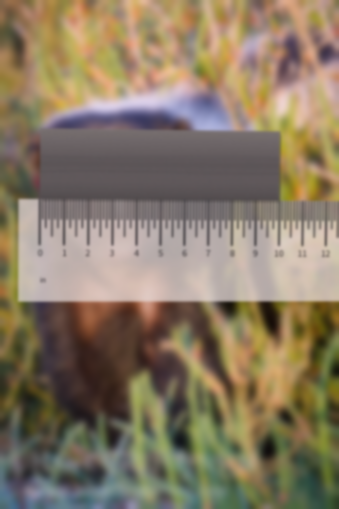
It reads 10,in
